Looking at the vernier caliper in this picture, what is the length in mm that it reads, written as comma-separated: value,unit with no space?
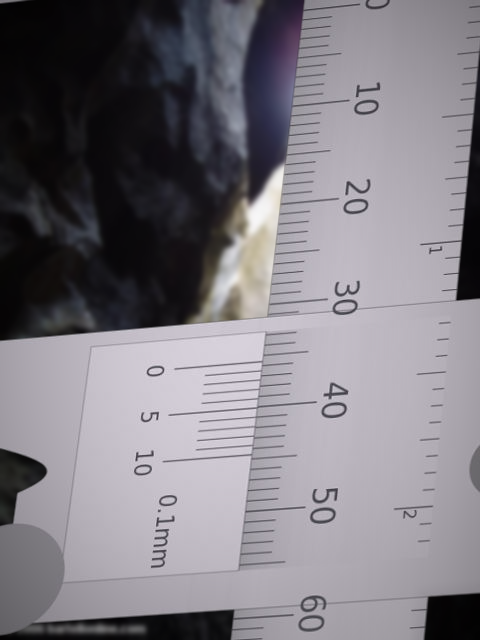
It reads 35.6,mm
